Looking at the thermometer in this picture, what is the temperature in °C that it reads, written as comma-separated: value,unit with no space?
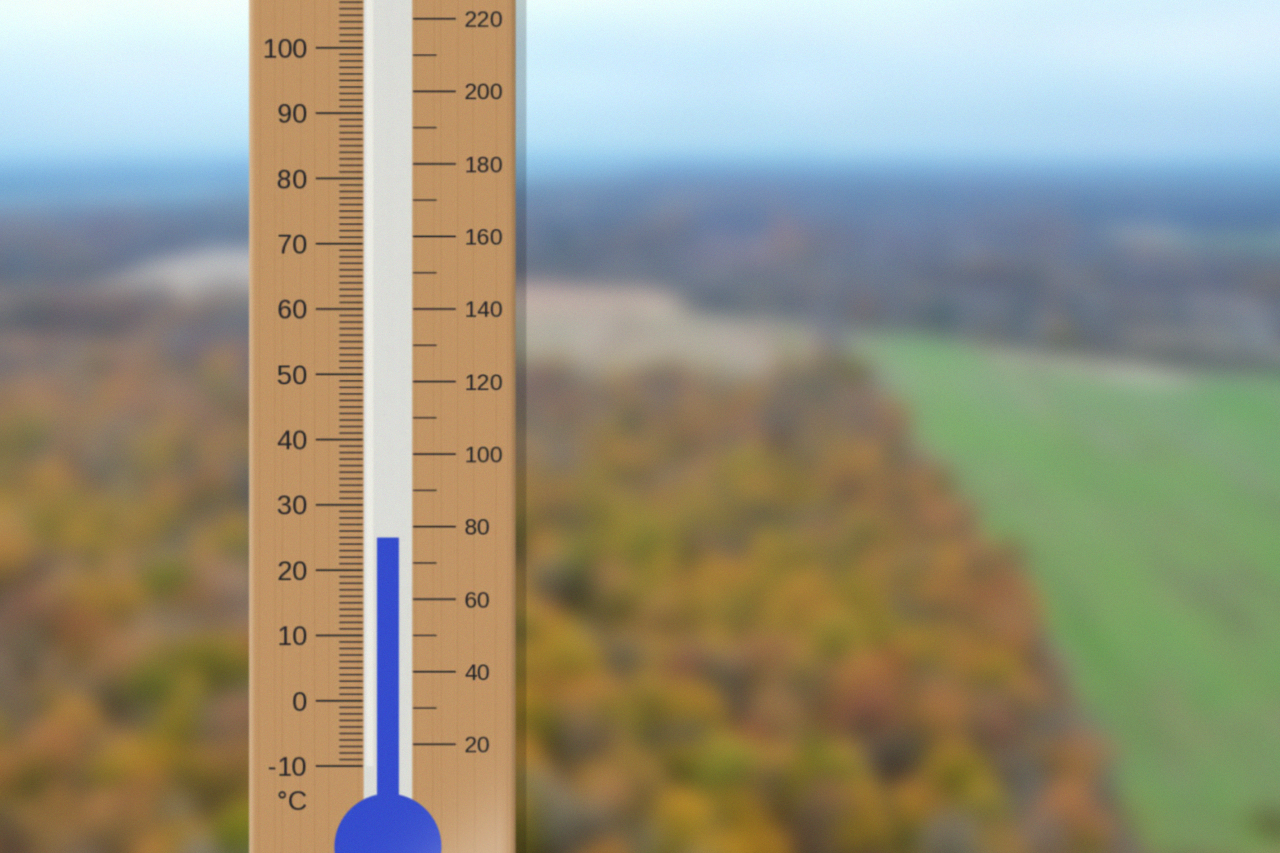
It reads 25,°C
